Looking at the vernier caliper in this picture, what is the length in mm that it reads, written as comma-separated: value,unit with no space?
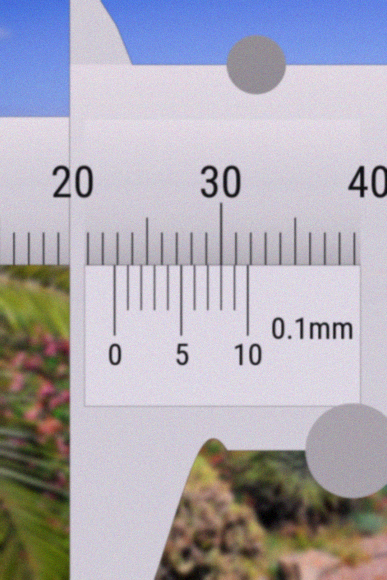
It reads 22.8,mm
